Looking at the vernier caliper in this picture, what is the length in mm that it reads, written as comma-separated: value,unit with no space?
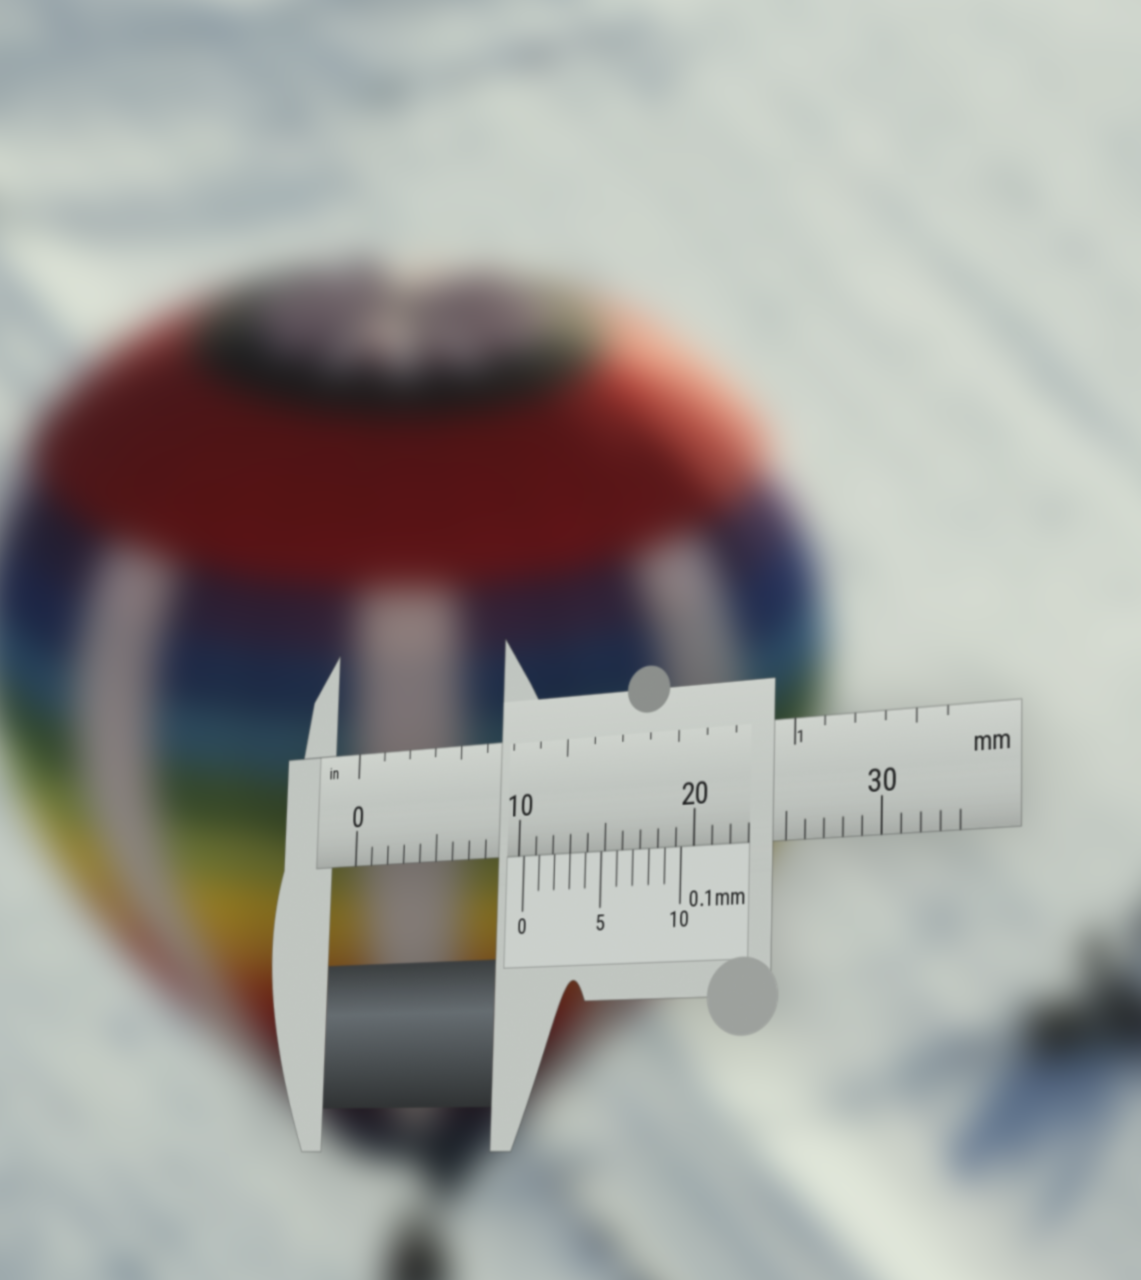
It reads 10.3,mm
